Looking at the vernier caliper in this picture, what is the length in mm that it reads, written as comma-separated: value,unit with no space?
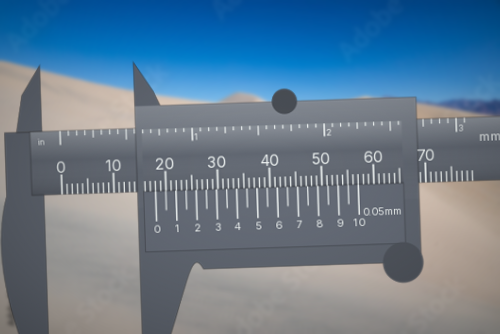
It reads 18.0,mm
